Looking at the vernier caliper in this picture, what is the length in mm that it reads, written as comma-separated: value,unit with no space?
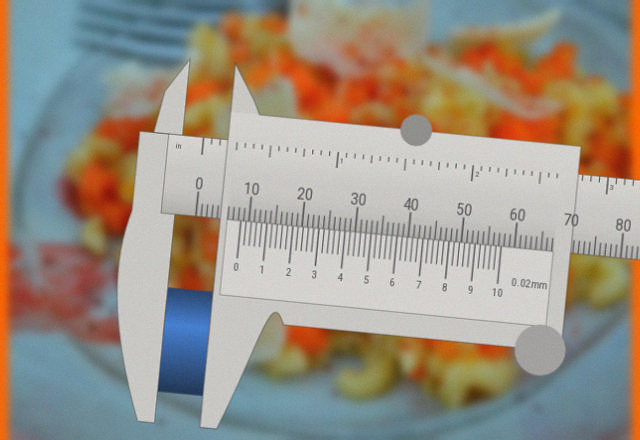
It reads 8.5,mm
